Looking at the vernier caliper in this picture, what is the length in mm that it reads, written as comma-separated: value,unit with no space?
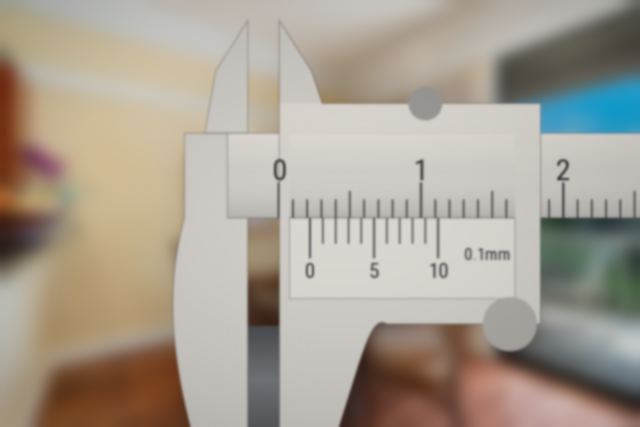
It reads 2.2,mm
